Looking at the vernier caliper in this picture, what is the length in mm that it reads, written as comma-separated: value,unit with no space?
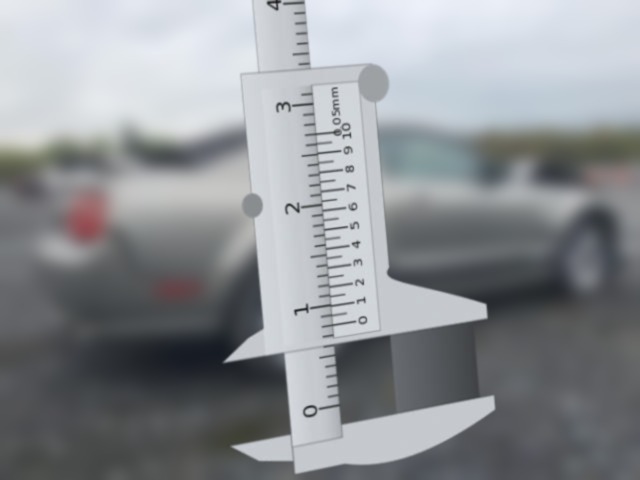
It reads 8.0,mm
